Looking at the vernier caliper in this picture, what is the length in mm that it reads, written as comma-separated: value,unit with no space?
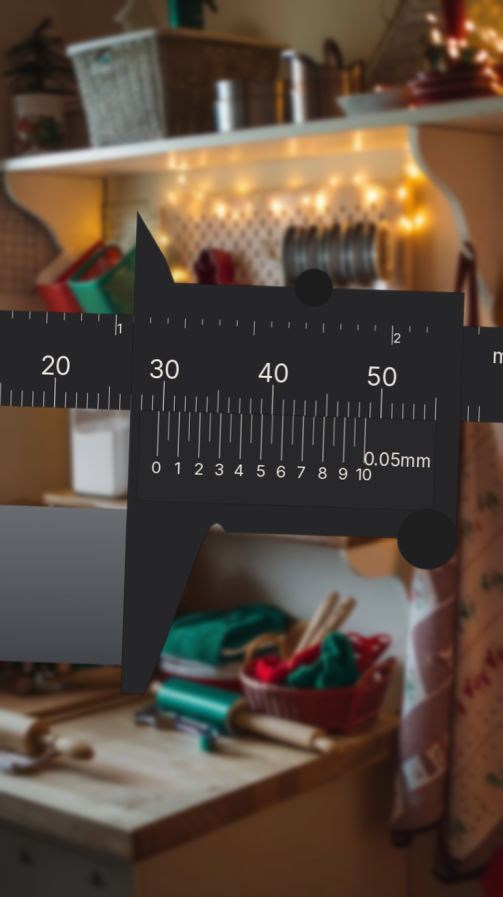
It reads 29.6,mm
